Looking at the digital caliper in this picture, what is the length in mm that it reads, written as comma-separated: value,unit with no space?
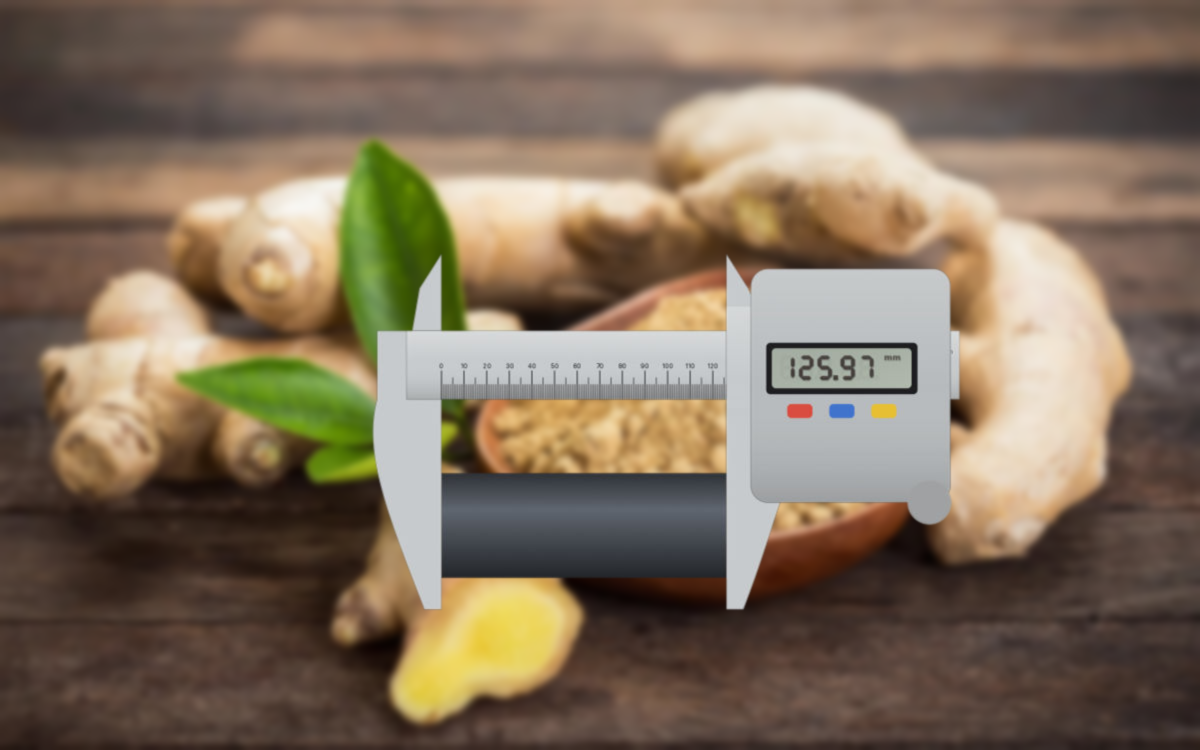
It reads 125.97,mm
